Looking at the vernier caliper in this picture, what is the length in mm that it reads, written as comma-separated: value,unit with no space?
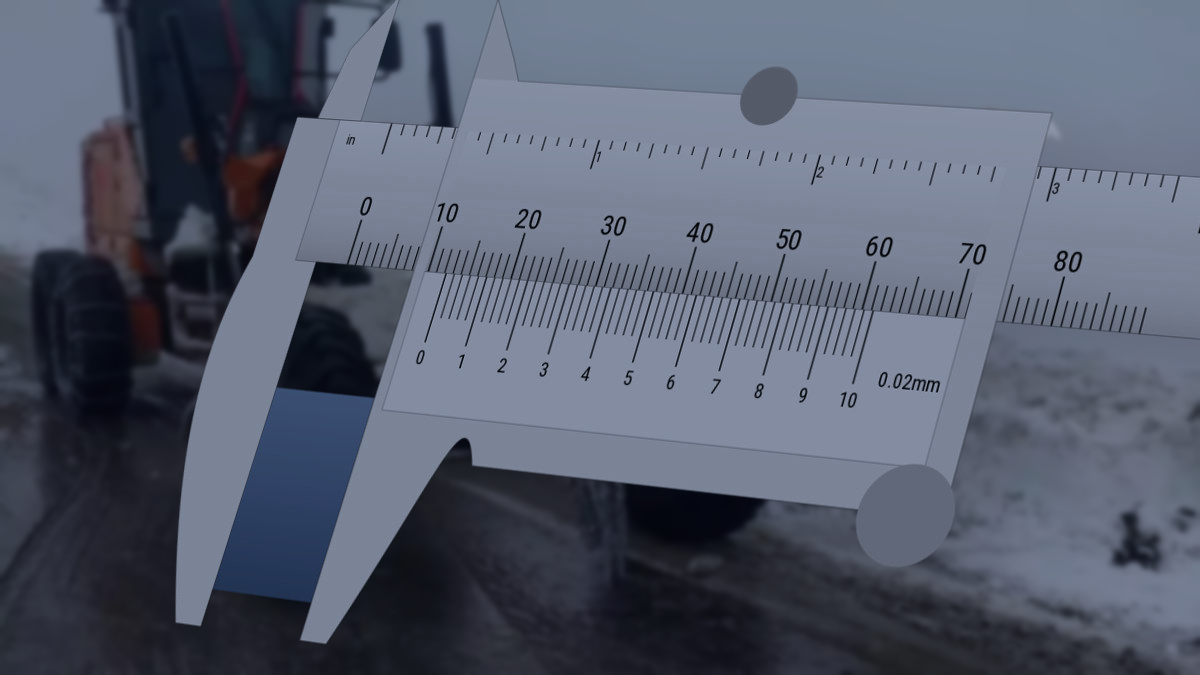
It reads 12.2,mm
